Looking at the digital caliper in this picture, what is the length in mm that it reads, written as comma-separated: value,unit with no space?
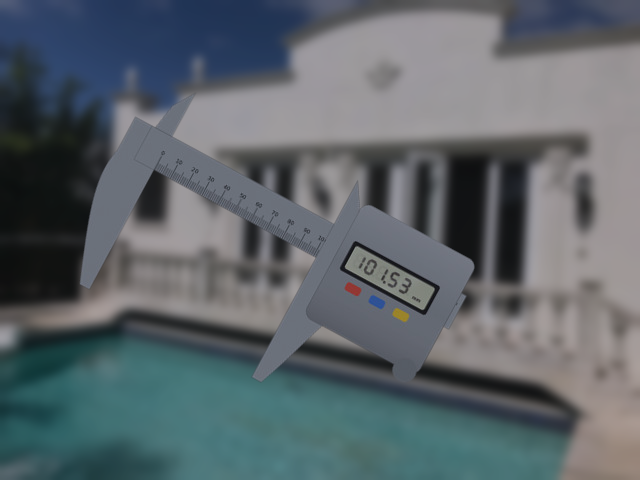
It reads 101.53,mm
